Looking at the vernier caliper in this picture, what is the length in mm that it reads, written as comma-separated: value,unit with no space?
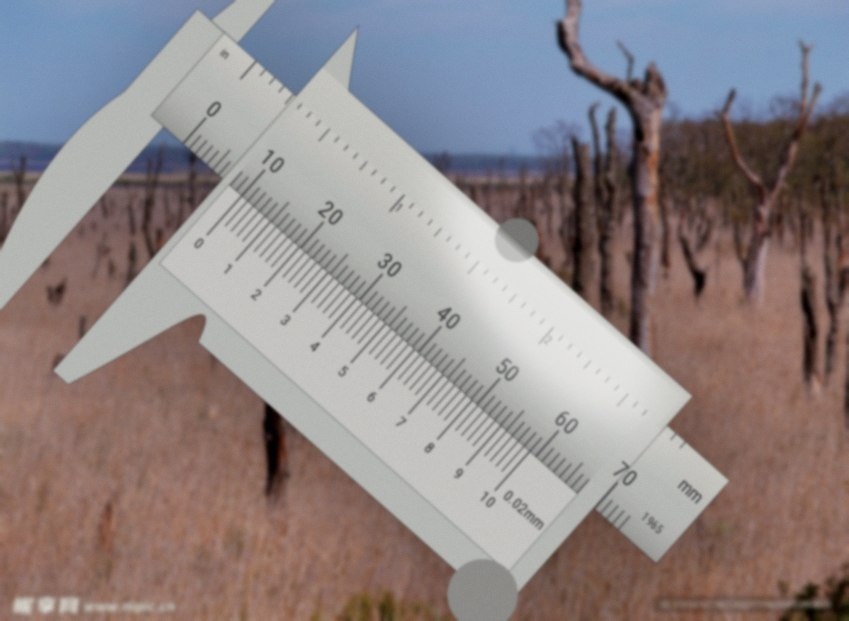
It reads 10.0,mm
